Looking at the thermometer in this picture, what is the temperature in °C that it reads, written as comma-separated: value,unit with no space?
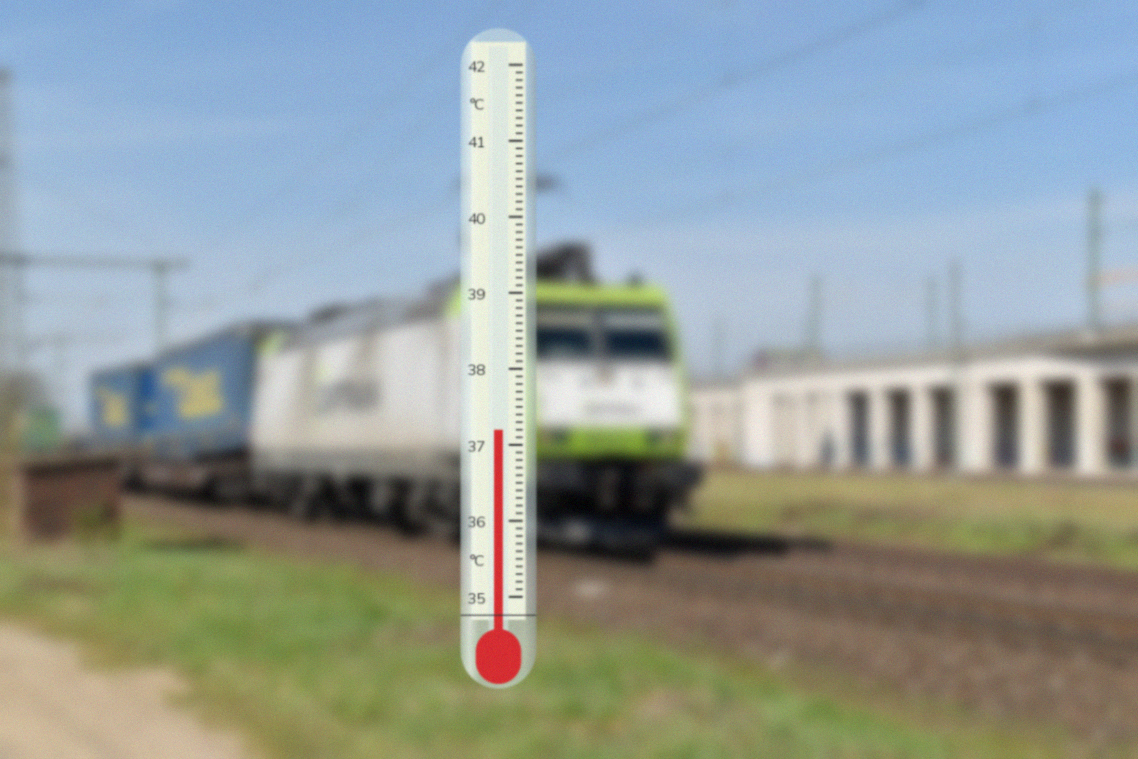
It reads 37.2,°C
